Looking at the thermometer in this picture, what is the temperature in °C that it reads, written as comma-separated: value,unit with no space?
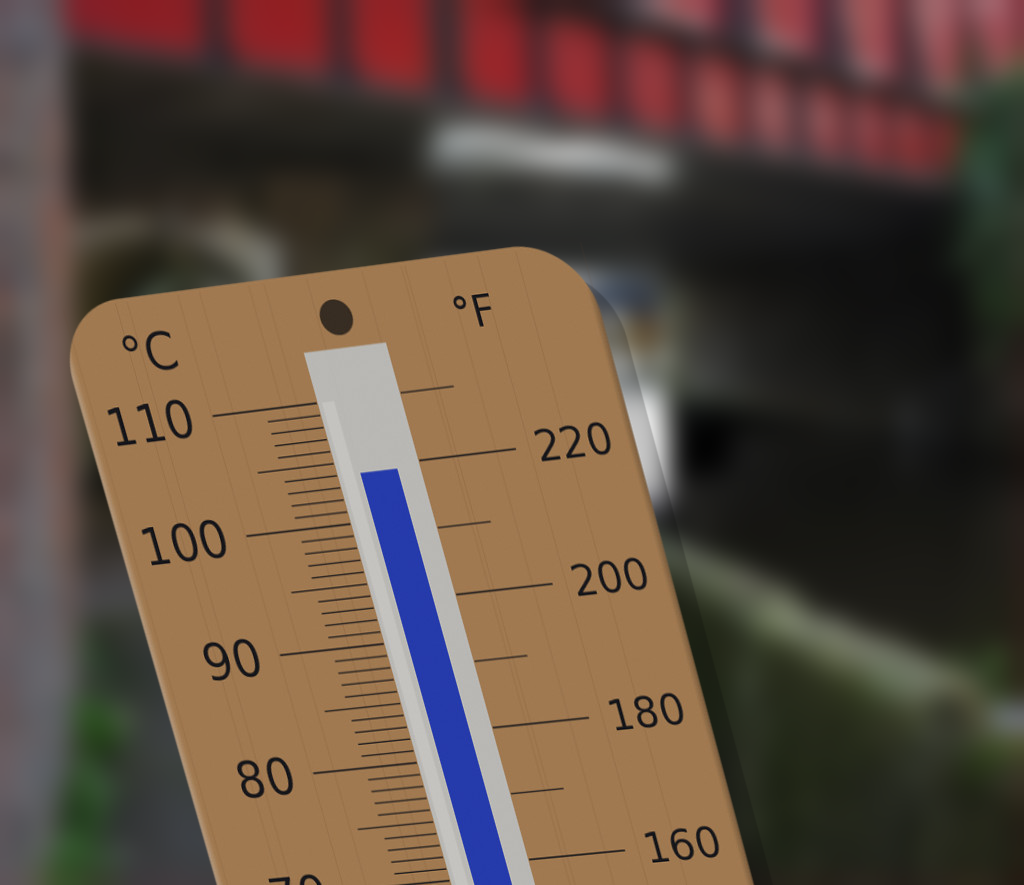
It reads 104,°C
